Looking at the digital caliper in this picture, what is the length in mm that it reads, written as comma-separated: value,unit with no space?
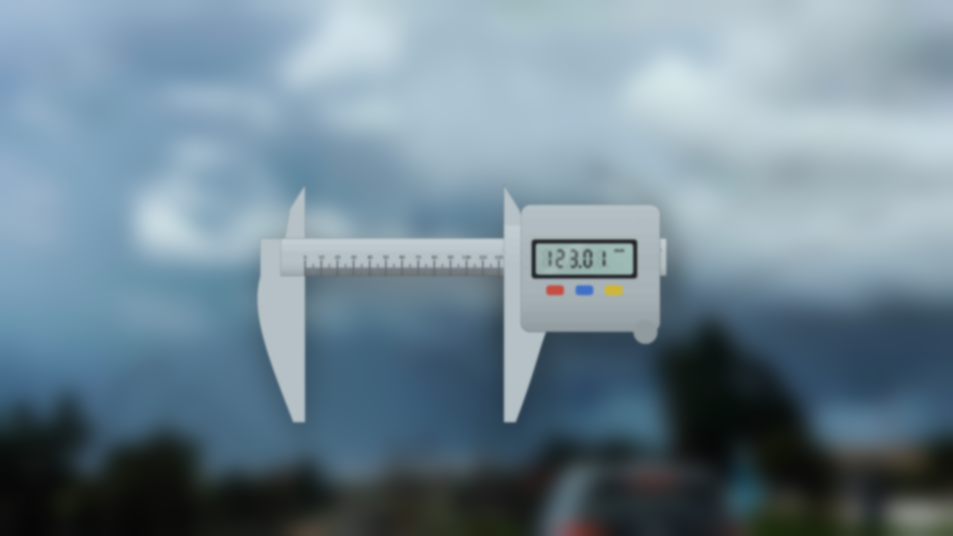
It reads 123.01,mm
